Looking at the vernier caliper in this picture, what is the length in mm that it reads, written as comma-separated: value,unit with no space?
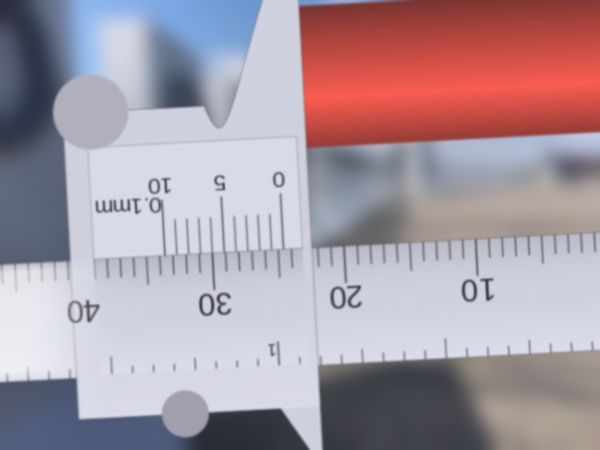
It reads 24.6,mm
